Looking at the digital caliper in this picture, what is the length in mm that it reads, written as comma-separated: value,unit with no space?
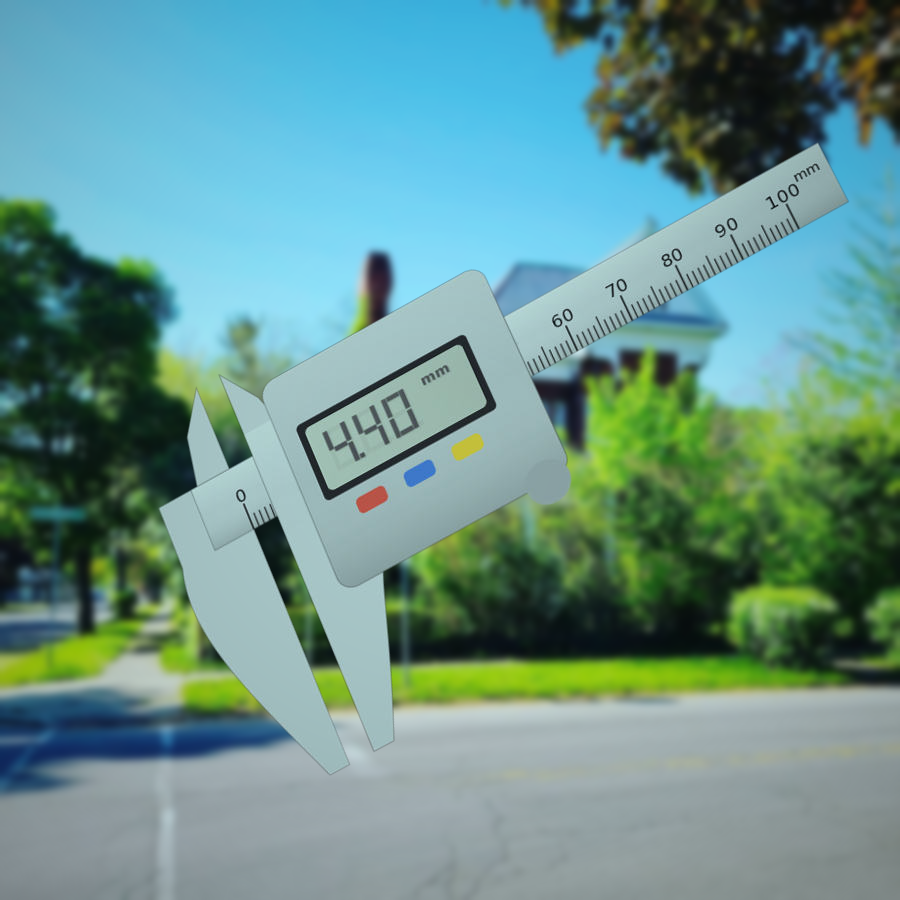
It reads 4.40,mm
